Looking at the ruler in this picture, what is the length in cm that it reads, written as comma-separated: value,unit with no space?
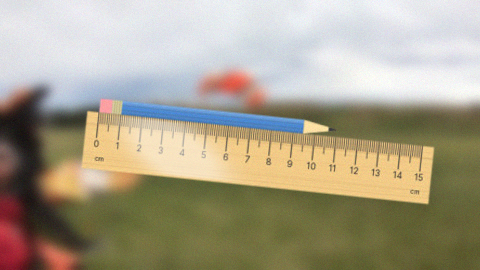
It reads 11,cm
